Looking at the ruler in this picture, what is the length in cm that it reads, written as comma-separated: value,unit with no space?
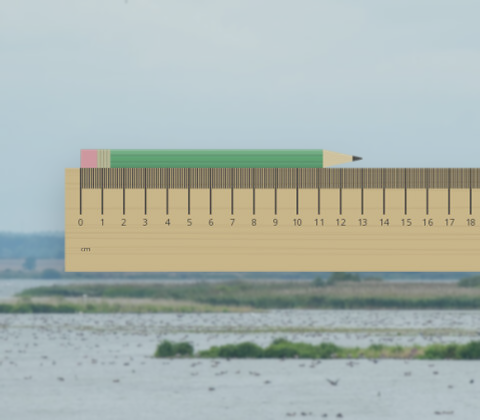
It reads 13,cm
